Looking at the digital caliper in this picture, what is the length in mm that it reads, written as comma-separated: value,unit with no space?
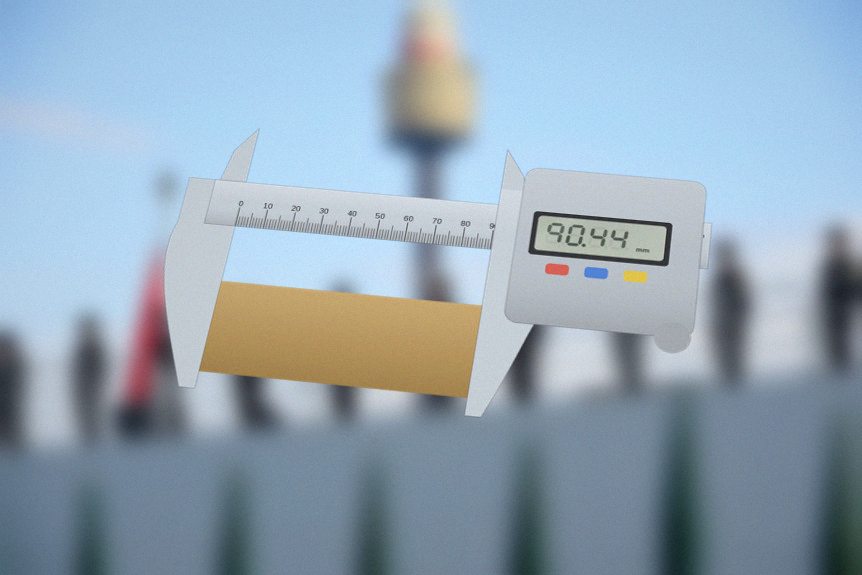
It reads 90.44,mm
